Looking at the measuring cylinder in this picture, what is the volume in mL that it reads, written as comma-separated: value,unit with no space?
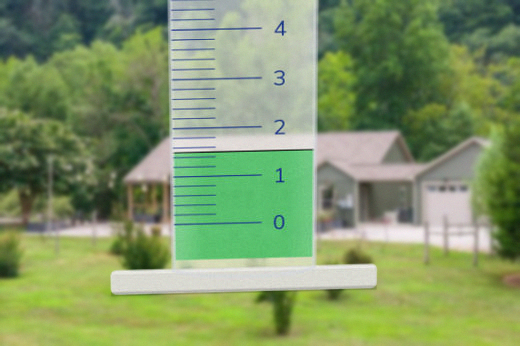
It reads 1.5,mL
